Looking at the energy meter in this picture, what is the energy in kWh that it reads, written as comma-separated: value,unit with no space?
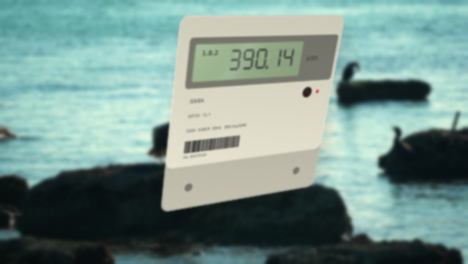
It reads 390.14,kWh
